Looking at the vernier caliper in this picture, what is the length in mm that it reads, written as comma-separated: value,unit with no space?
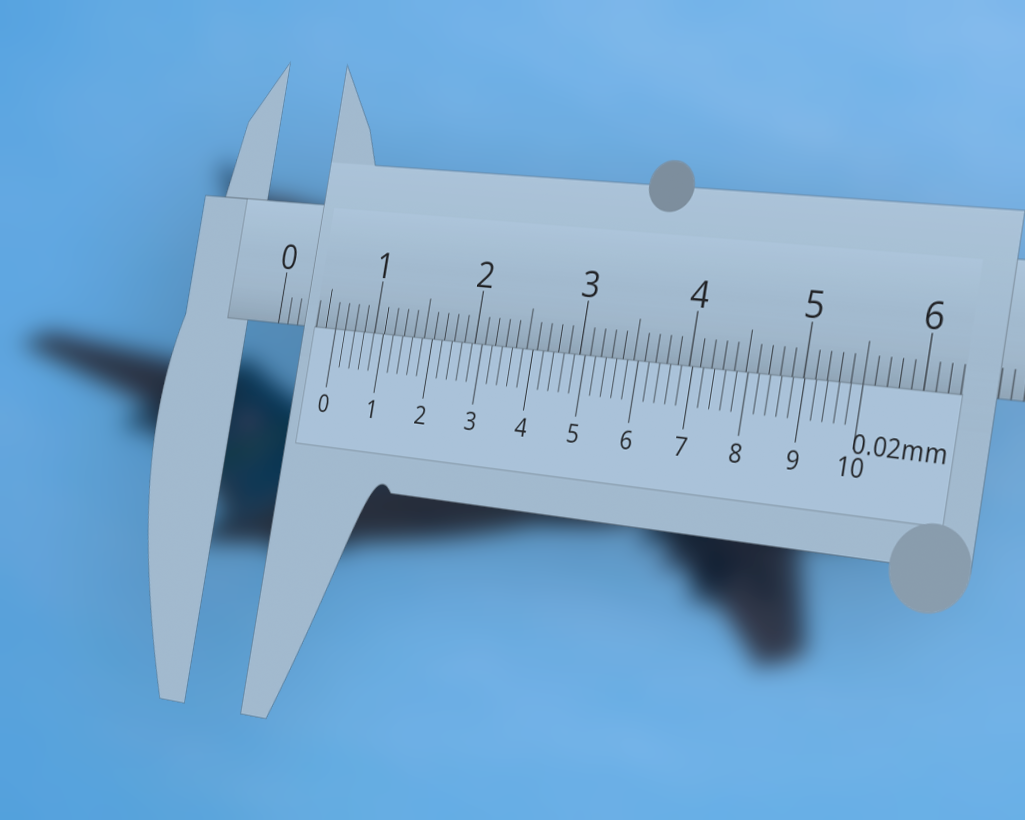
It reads 6.0,mm
